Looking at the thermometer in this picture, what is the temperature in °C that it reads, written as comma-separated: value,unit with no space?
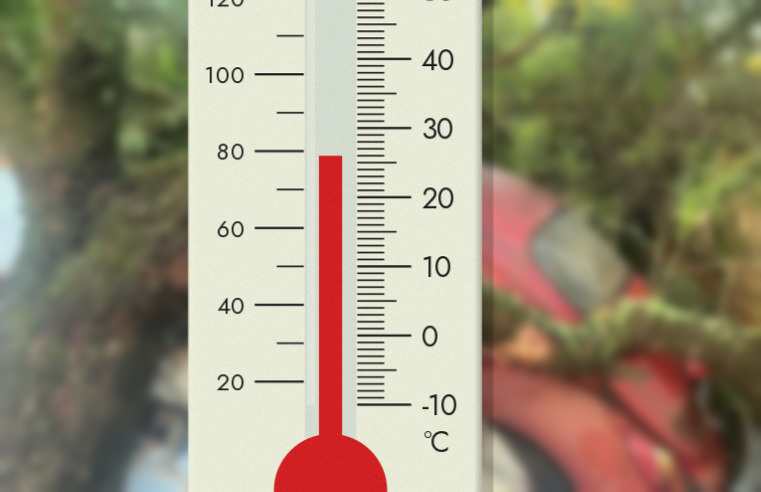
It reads 26,°C
